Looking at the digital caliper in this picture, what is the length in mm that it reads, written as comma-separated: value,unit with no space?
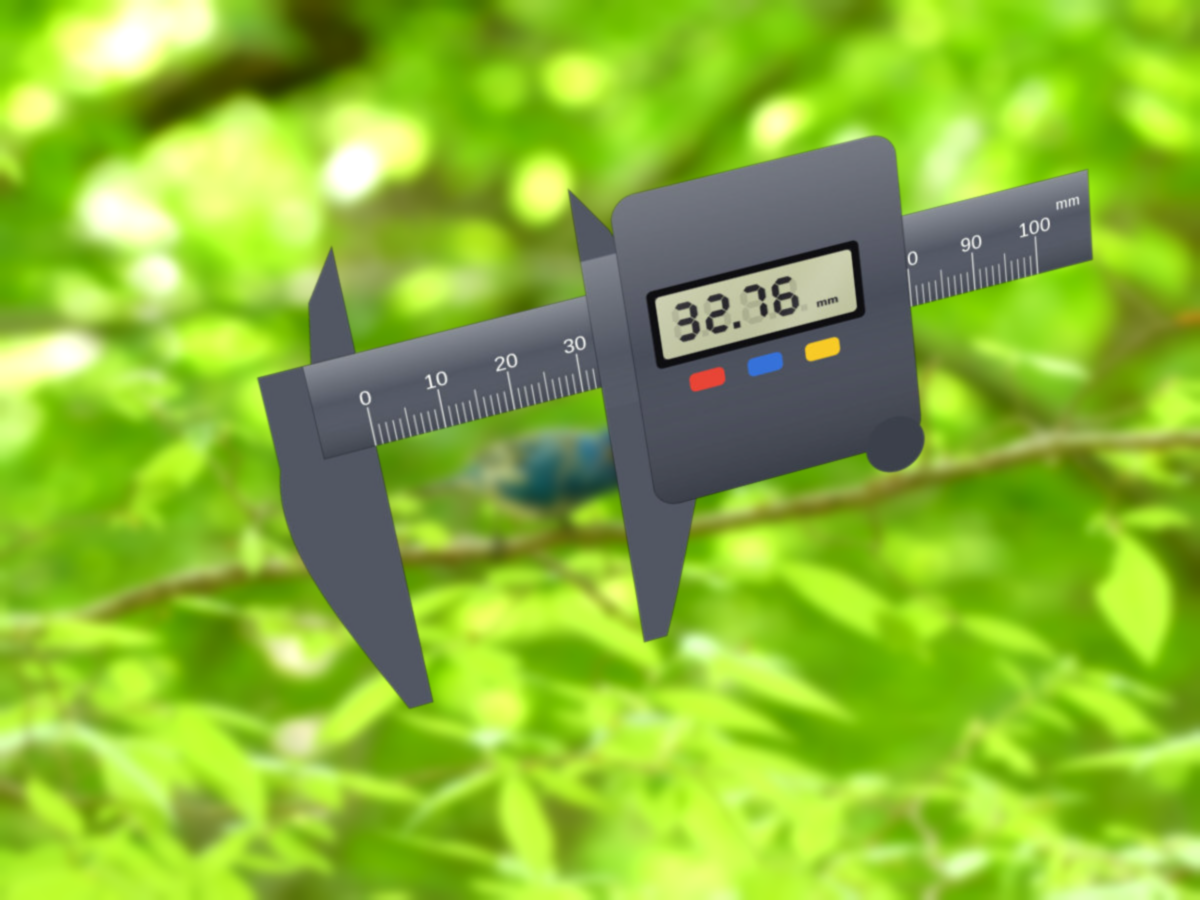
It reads 32.76,mm
